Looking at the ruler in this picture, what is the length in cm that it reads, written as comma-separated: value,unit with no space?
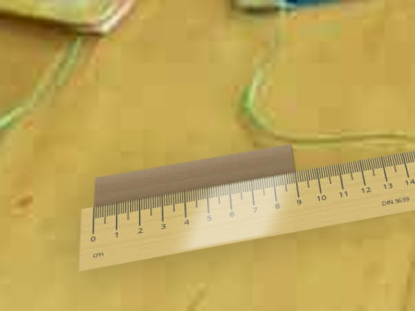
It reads 9,cm
